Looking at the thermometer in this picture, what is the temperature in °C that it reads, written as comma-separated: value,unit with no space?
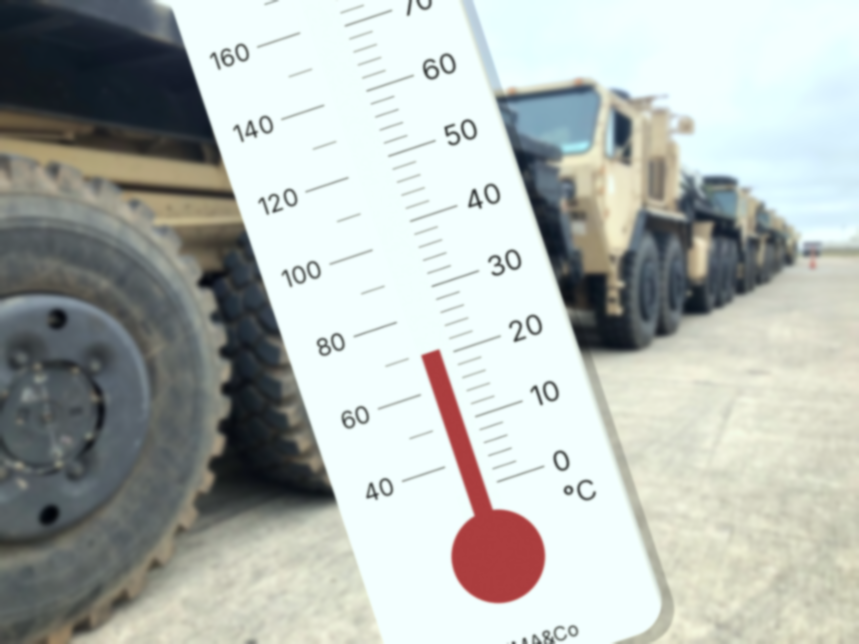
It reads 21,°C
